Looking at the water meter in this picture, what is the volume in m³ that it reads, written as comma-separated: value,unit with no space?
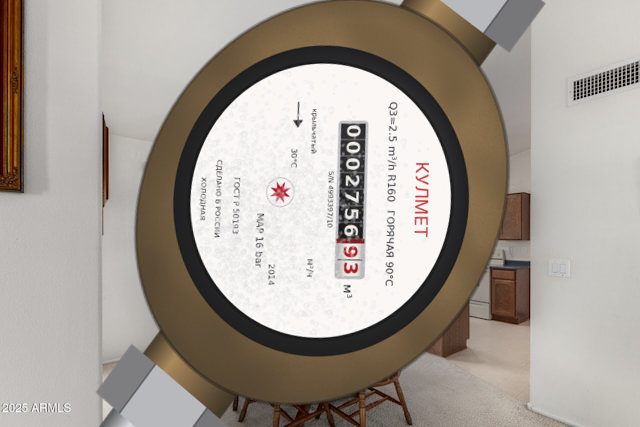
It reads 2756.93,m³
